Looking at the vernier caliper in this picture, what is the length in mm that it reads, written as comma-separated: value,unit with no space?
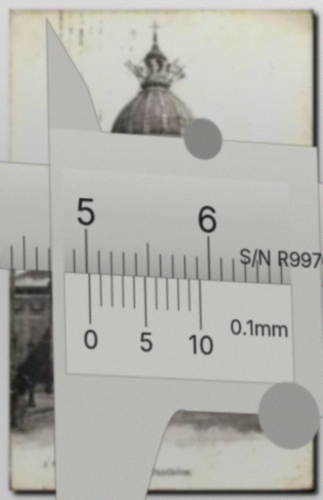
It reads 50.2,mm
